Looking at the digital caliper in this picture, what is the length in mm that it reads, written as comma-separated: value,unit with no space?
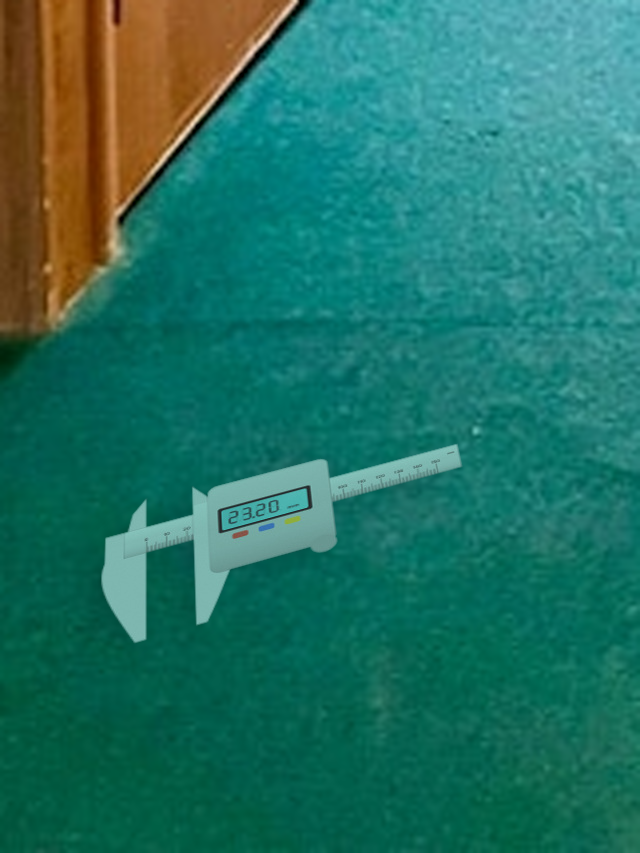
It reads 23.20,mm
